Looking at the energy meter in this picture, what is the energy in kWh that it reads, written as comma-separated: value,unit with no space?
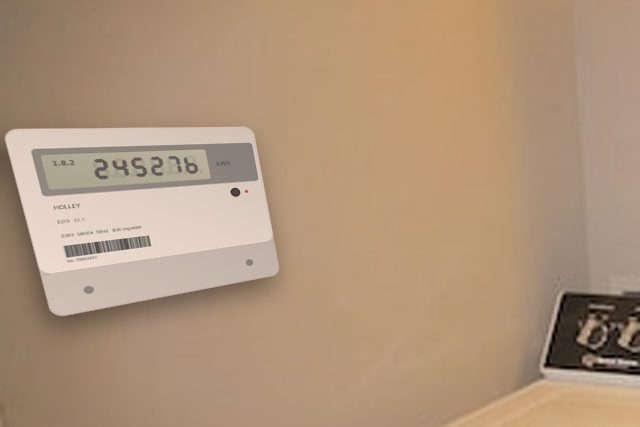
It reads 245276,kWh
